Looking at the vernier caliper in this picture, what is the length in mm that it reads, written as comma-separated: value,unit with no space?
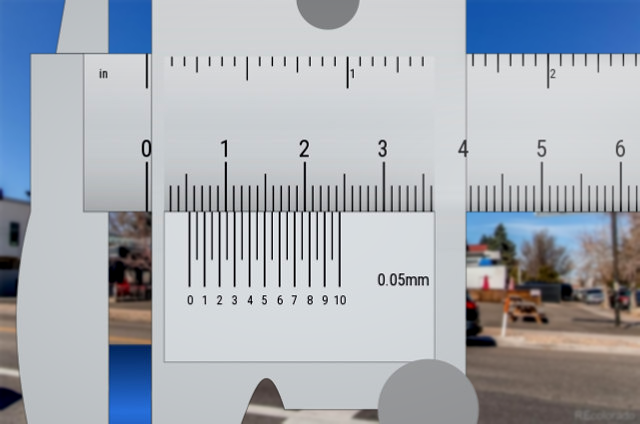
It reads 5.4,mm
